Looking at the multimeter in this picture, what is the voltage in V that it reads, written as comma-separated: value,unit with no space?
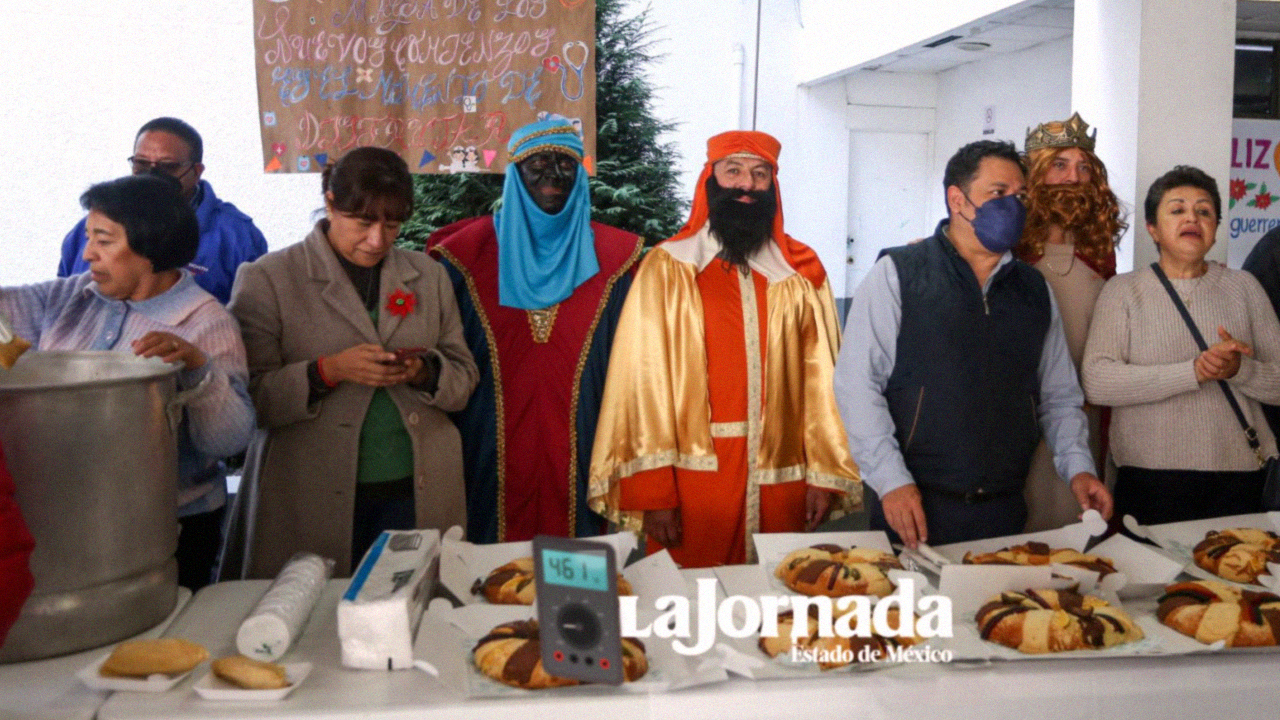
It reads 461,V
